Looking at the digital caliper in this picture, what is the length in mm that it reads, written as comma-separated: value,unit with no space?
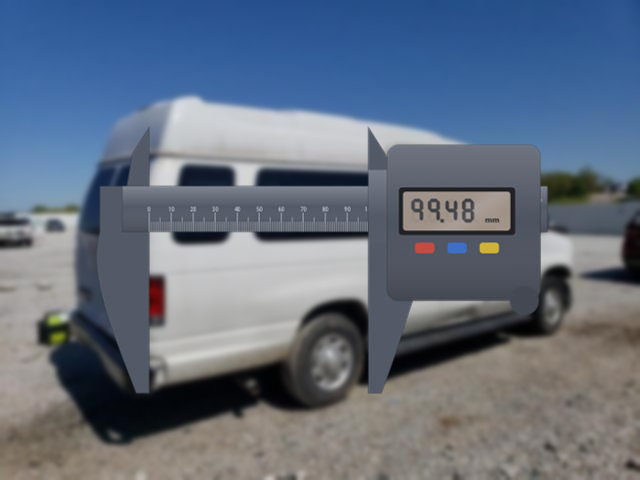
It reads 99.48,mm
